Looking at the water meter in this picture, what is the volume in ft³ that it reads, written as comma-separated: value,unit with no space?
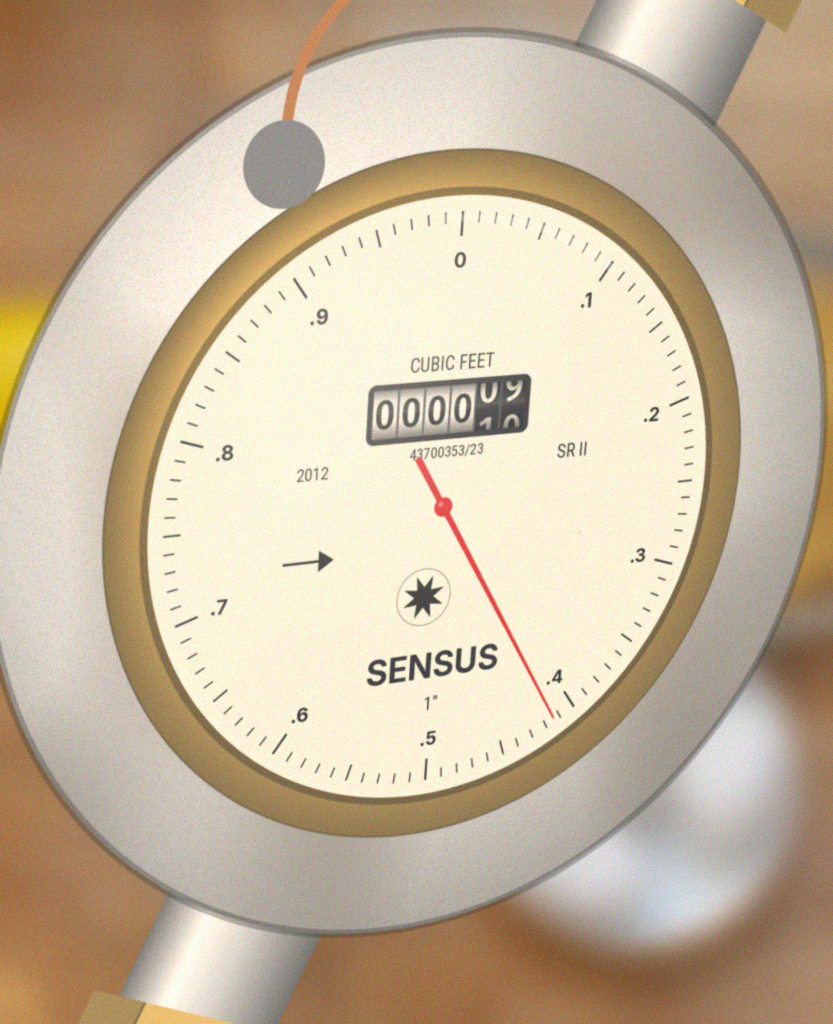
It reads 9.41,ft³
